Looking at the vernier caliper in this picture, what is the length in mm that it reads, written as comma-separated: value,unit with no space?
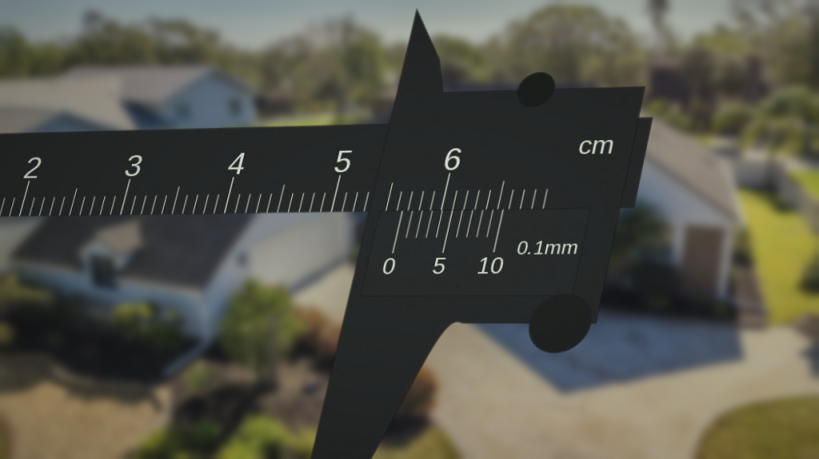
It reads 56.5,mm
